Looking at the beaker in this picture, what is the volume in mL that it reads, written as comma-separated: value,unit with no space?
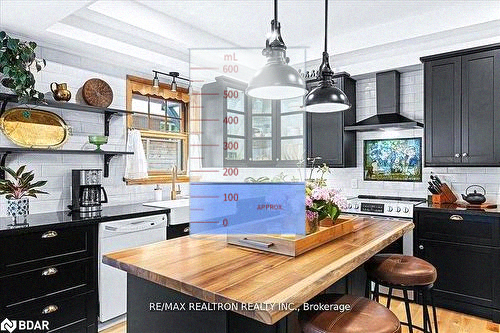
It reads 150,mL
